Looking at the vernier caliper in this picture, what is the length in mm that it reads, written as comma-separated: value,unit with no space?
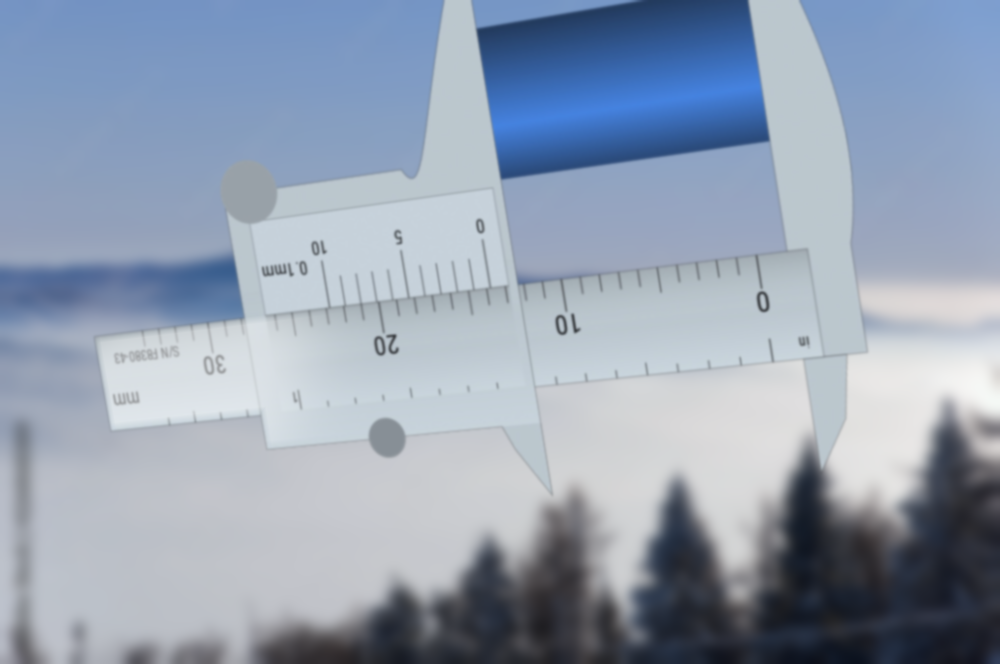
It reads 13.8,mm
